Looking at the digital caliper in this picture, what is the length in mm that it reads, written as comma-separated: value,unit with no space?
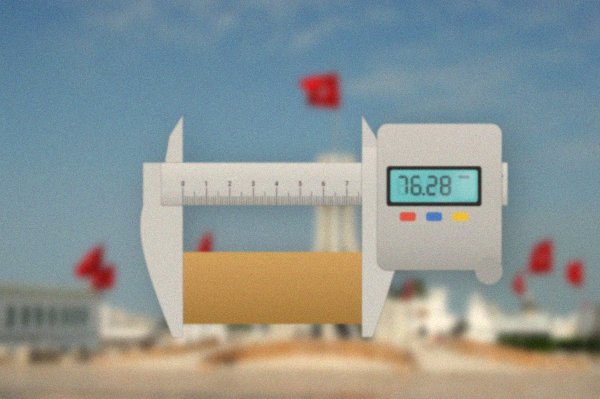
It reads 76.28,mm
